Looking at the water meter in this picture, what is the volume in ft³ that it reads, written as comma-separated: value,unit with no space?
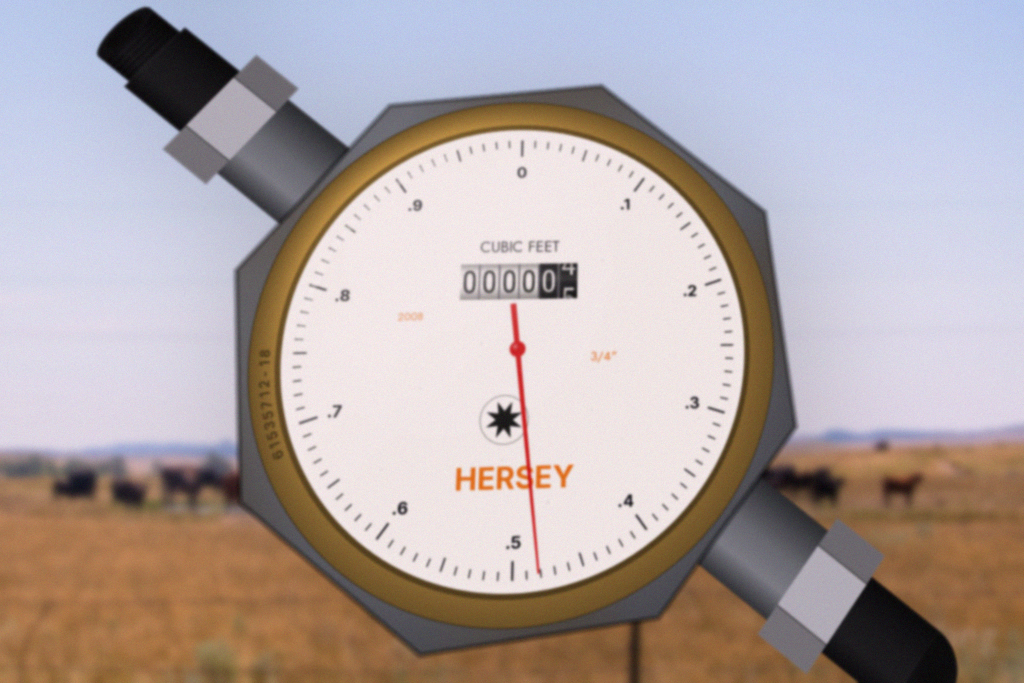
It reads 4.48,ft³
